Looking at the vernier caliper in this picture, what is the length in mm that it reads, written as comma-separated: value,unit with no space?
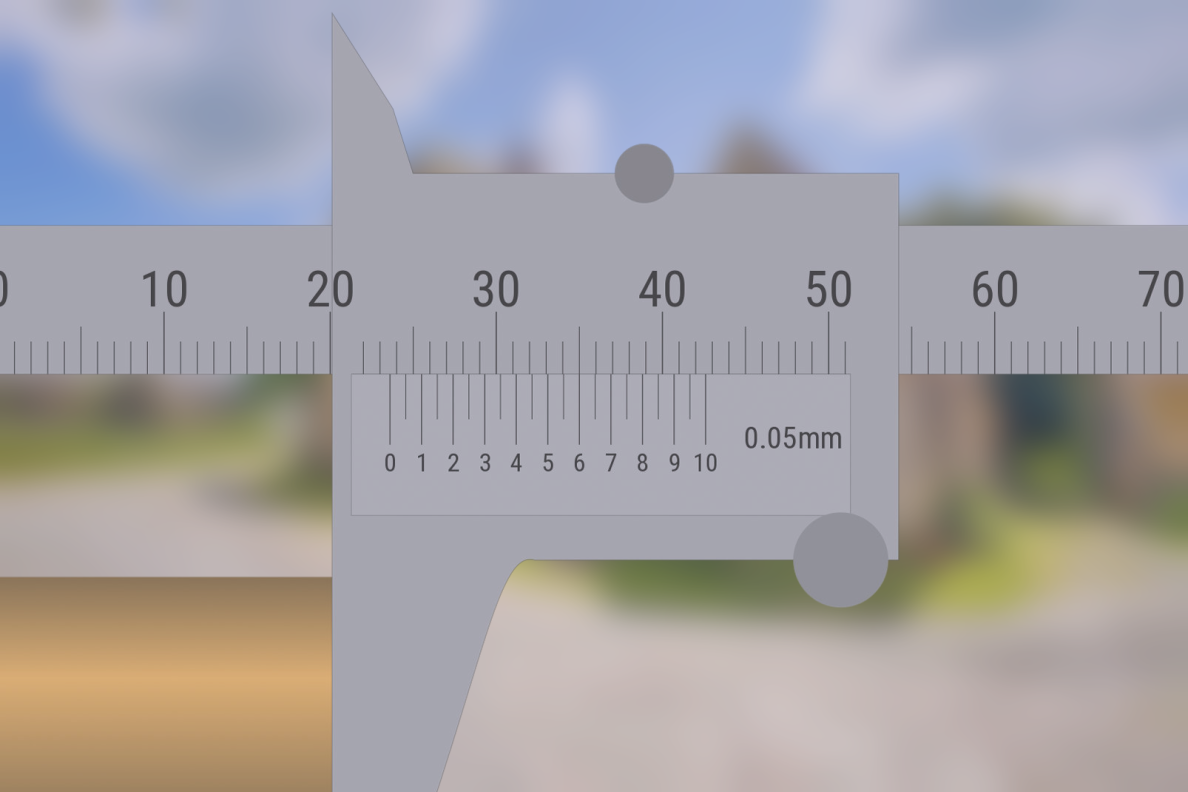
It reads 23.6,mm
